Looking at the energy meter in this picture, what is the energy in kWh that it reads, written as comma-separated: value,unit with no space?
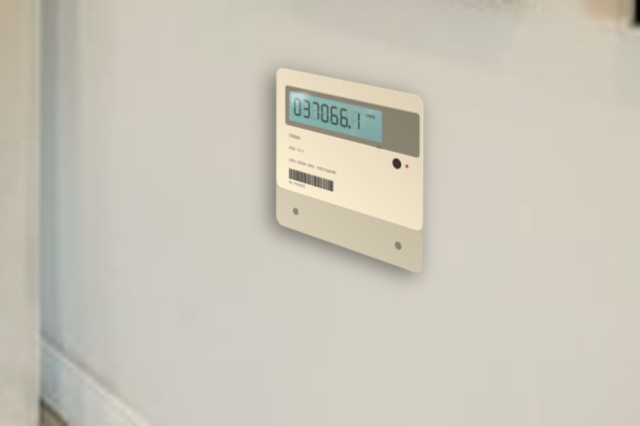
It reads 37066.1,kWh
